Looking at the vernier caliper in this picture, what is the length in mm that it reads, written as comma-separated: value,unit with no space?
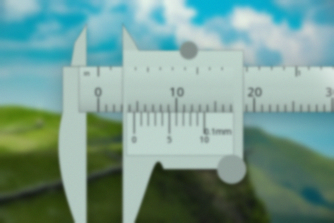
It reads 4.6,mm
